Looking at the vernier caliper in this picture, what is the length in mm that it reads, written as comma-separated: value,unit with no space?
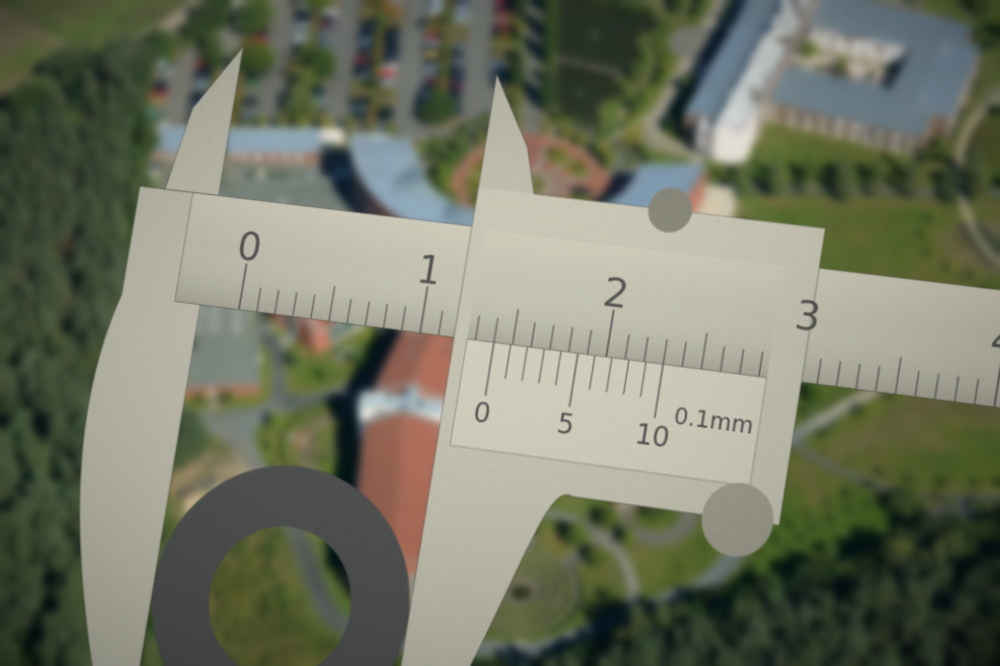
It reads 14.0,mm
